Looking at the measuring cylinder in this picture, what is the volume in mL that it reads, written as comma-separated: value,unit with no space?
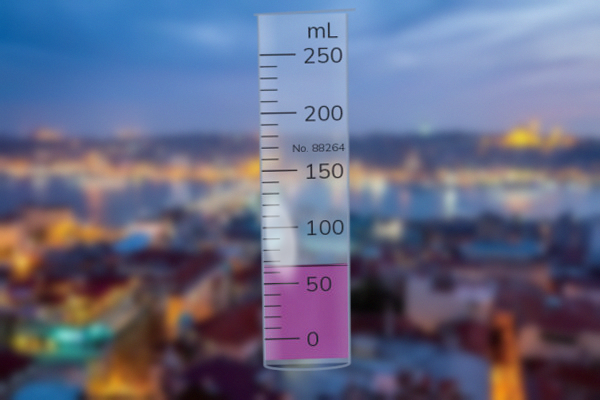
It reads 65,mL
